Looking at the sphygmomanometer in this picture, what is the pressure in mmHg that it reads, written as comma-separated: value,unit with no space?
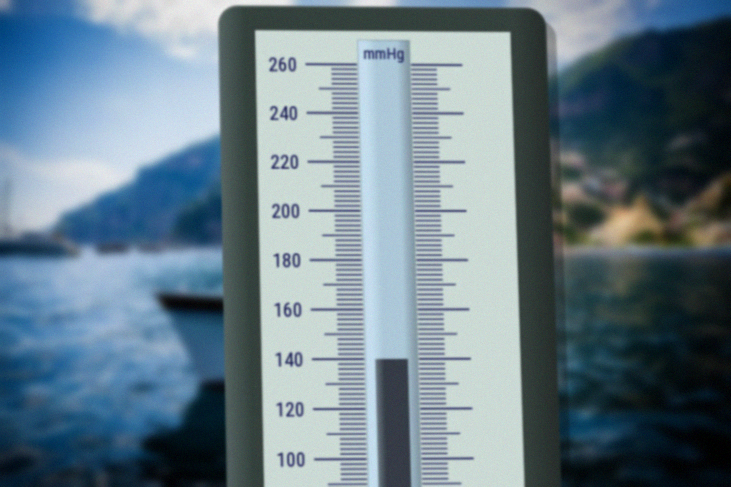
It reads 140,mmHg
